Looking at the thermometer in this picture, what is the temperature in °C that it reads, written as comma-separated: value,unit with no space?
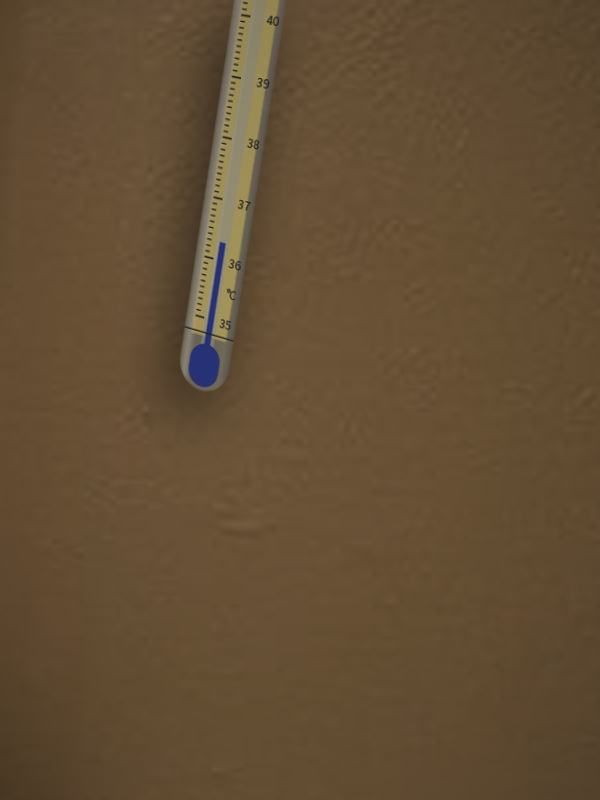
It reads 36.3,°C
